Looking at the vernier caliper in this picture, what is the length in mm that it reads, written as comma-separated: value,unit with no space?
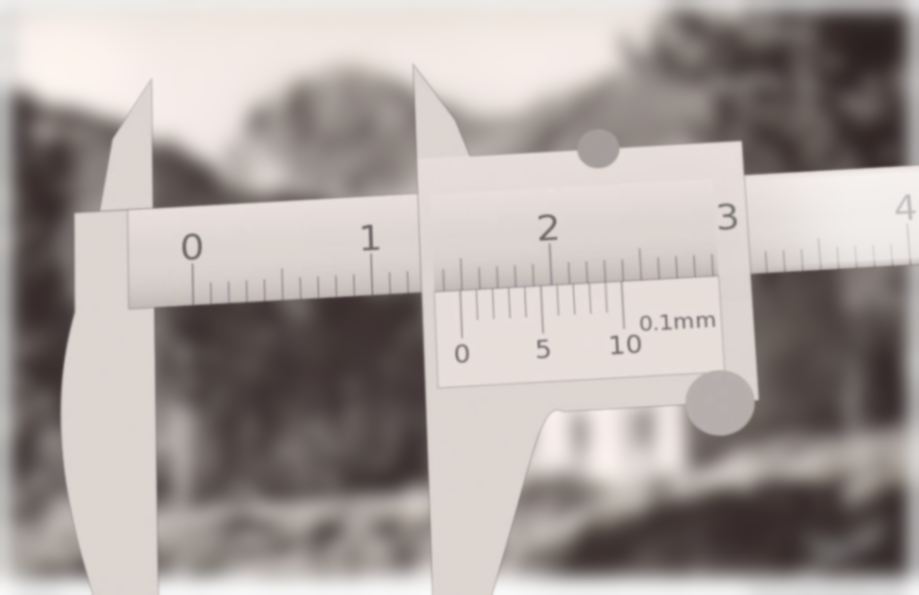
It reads 14.9,mm
